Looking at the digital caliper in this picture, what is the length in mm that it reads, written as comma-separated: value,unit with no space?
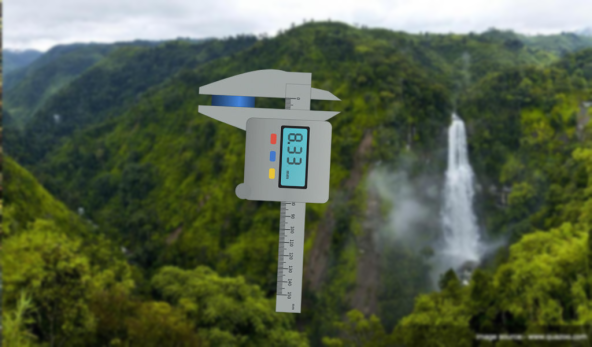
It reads 8.33,mm
